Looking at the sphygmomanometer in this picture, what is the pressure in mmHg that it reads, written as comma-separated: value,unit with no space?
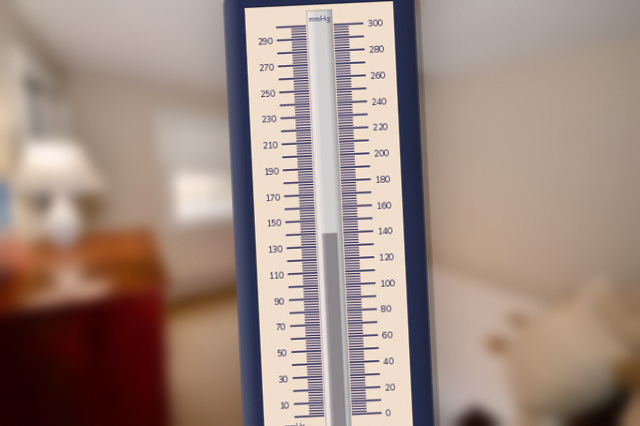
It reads 140,mmHg
